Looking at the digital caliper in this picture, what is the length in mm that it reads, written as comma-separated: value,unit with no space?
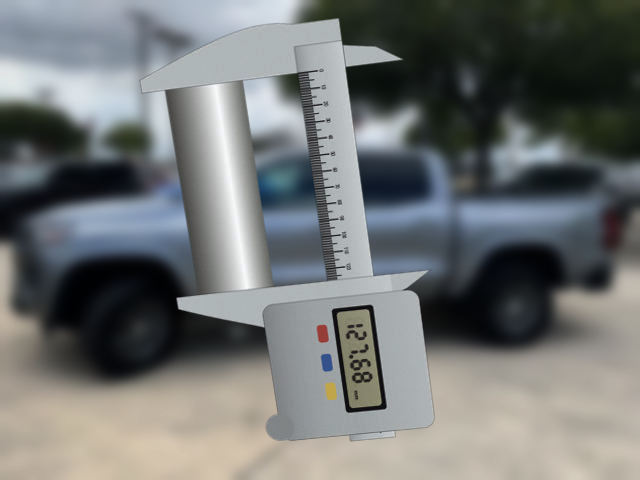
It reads 127.68,mm
